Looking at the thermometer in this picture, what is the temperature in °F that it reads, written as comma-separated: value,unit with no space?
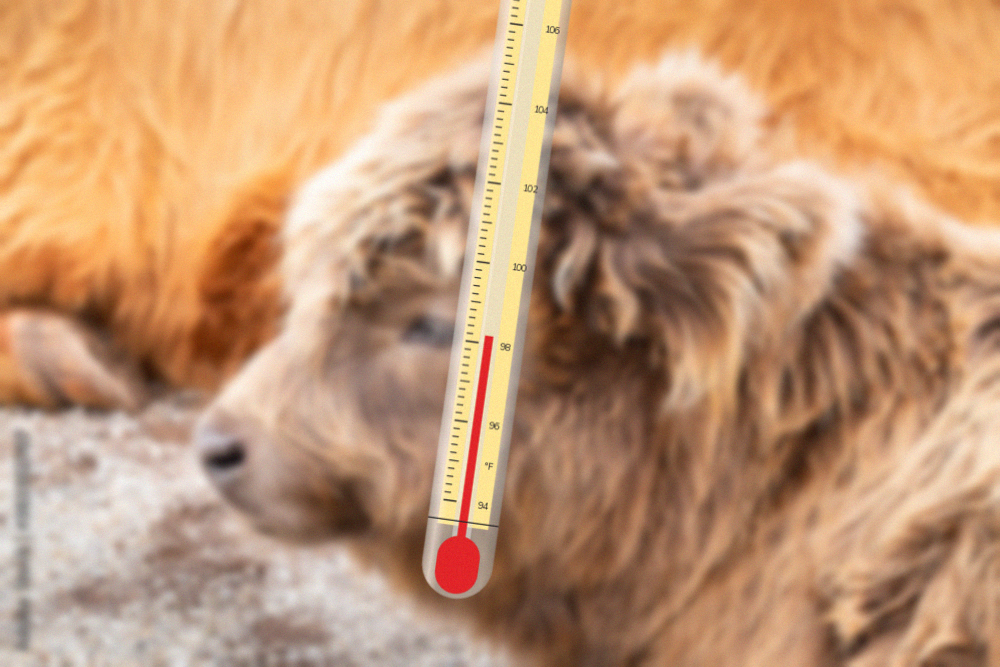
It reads 98.2,°F
